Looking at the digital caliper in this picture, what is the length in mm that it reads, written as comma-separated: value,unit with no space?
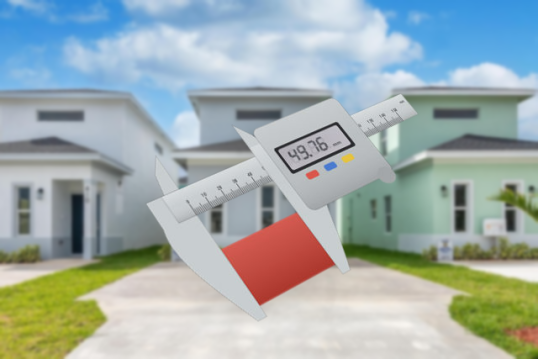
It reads 49.76,mm
